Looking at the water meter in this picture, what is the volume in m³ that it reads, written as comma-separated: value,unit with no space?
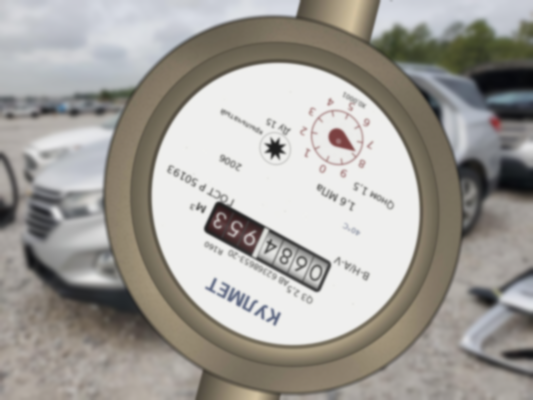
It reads 684.9537,m³
